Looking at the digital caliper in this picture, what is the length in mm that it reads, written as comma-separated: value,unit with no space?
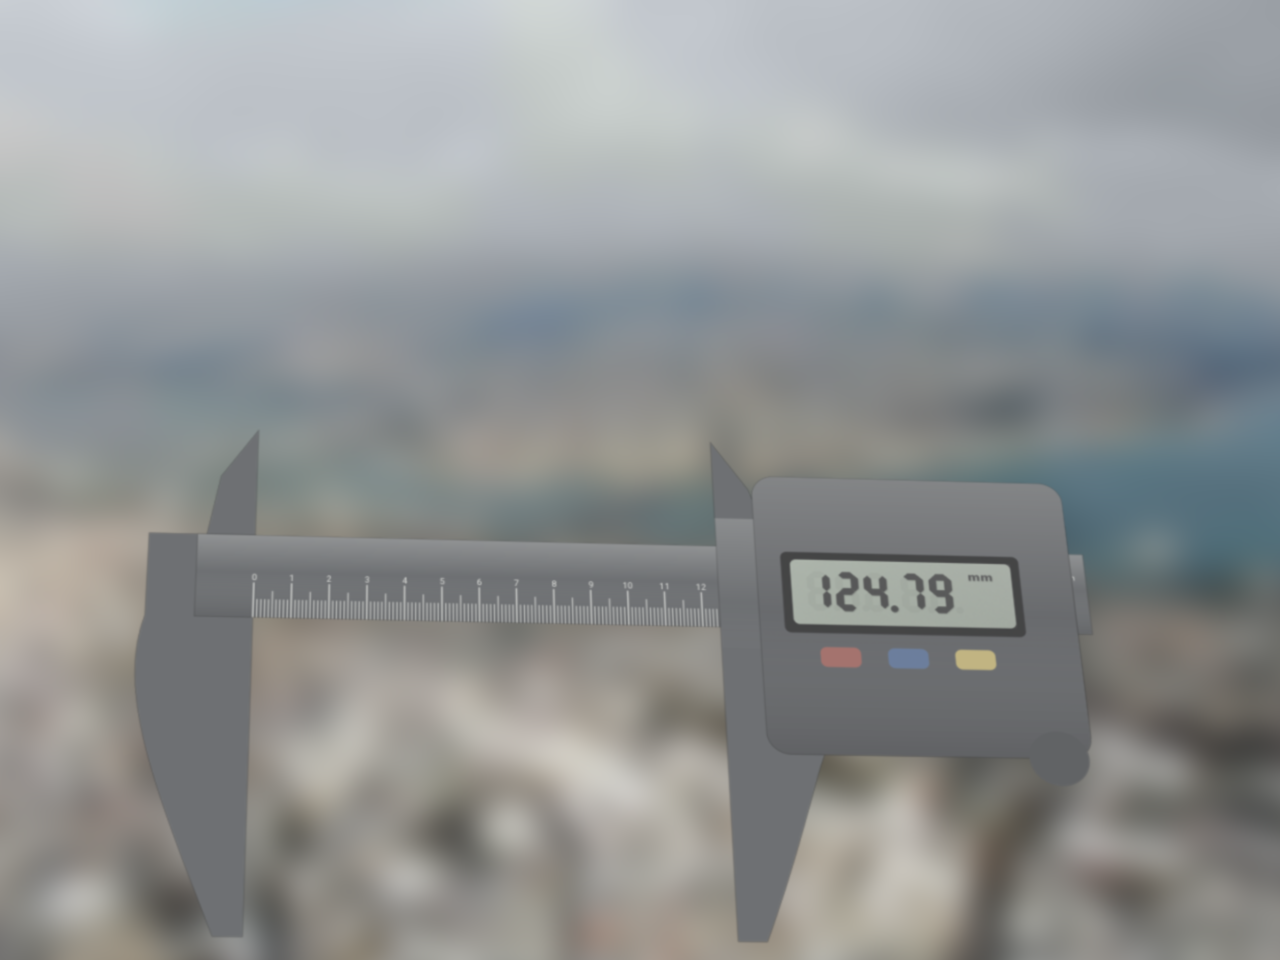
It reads 124.79,mm
